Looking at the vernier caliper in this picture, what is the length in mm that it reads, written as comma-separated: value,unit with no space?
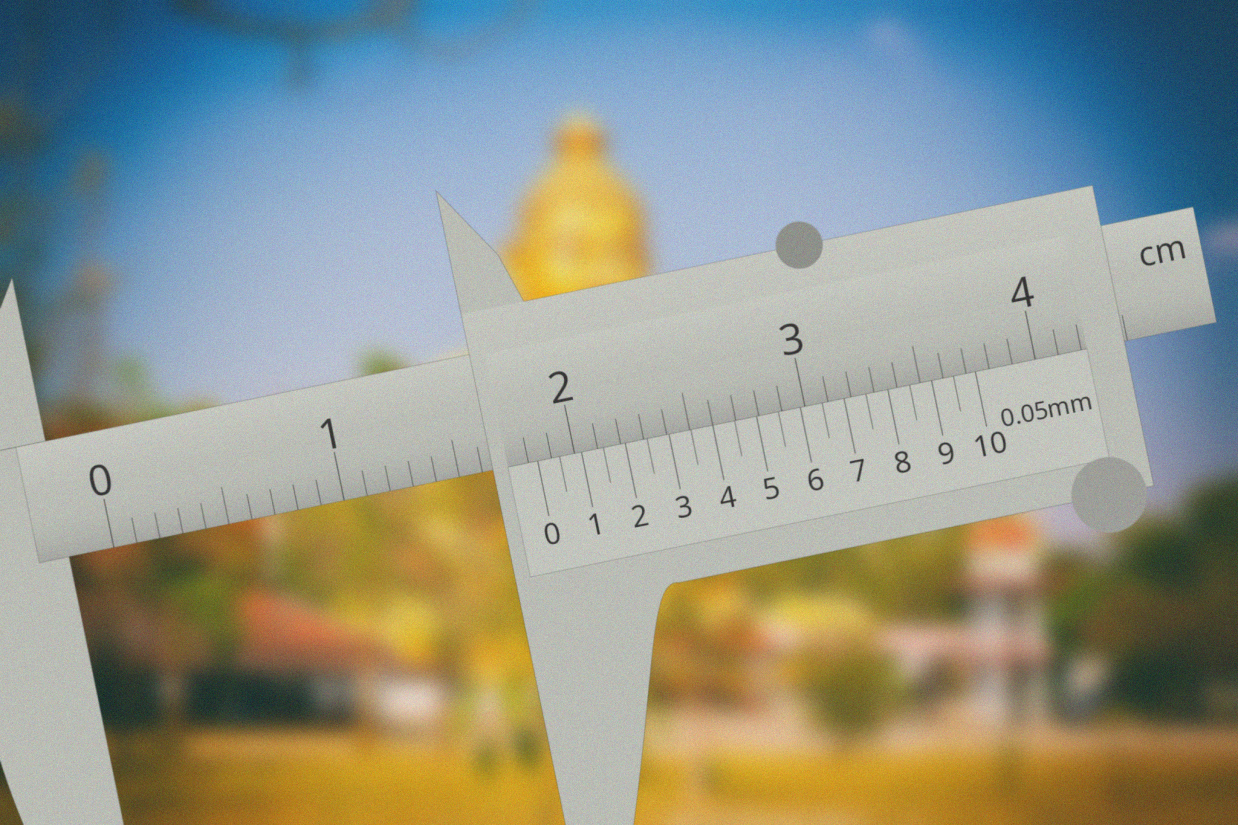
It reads 18.40,mm
